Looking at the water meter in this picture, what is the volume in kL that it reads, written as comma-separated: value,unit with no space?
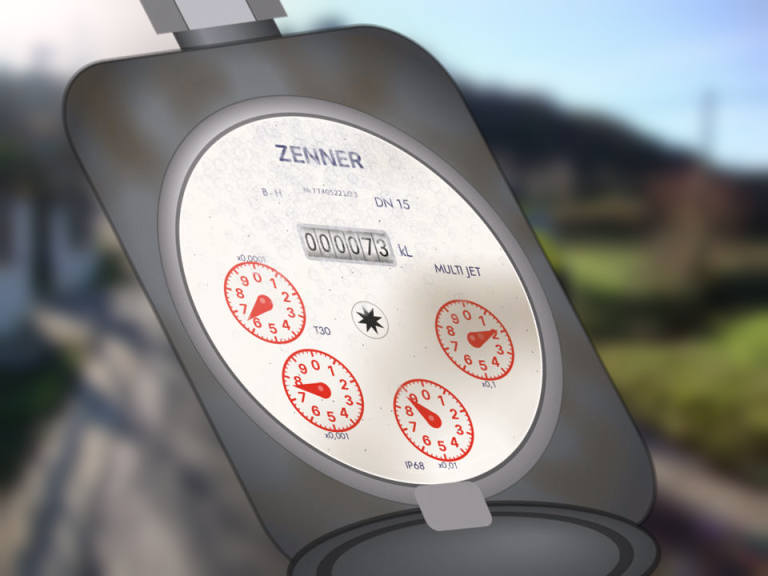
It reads 73.1876,kL
